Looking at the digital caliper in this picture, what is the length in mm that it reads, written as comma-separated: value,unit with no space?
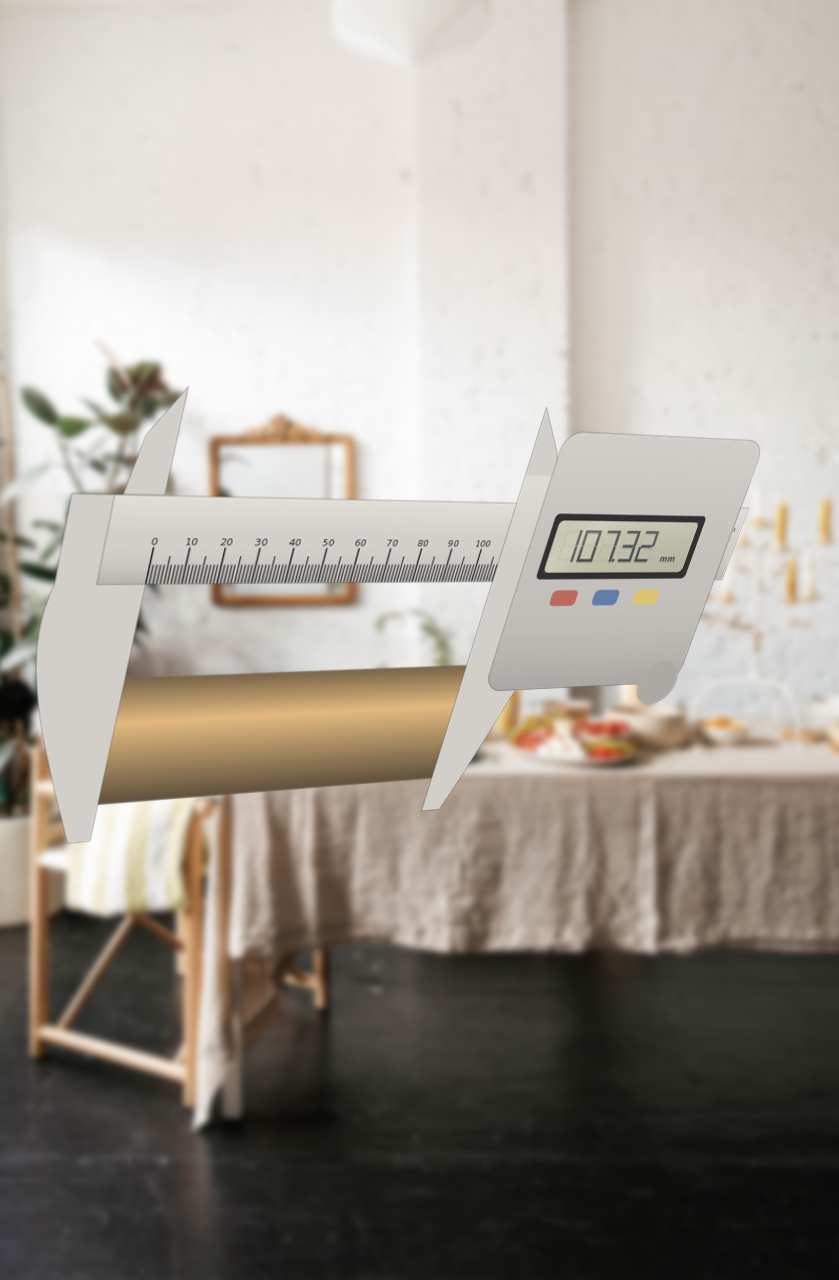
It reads 107.32,mm
